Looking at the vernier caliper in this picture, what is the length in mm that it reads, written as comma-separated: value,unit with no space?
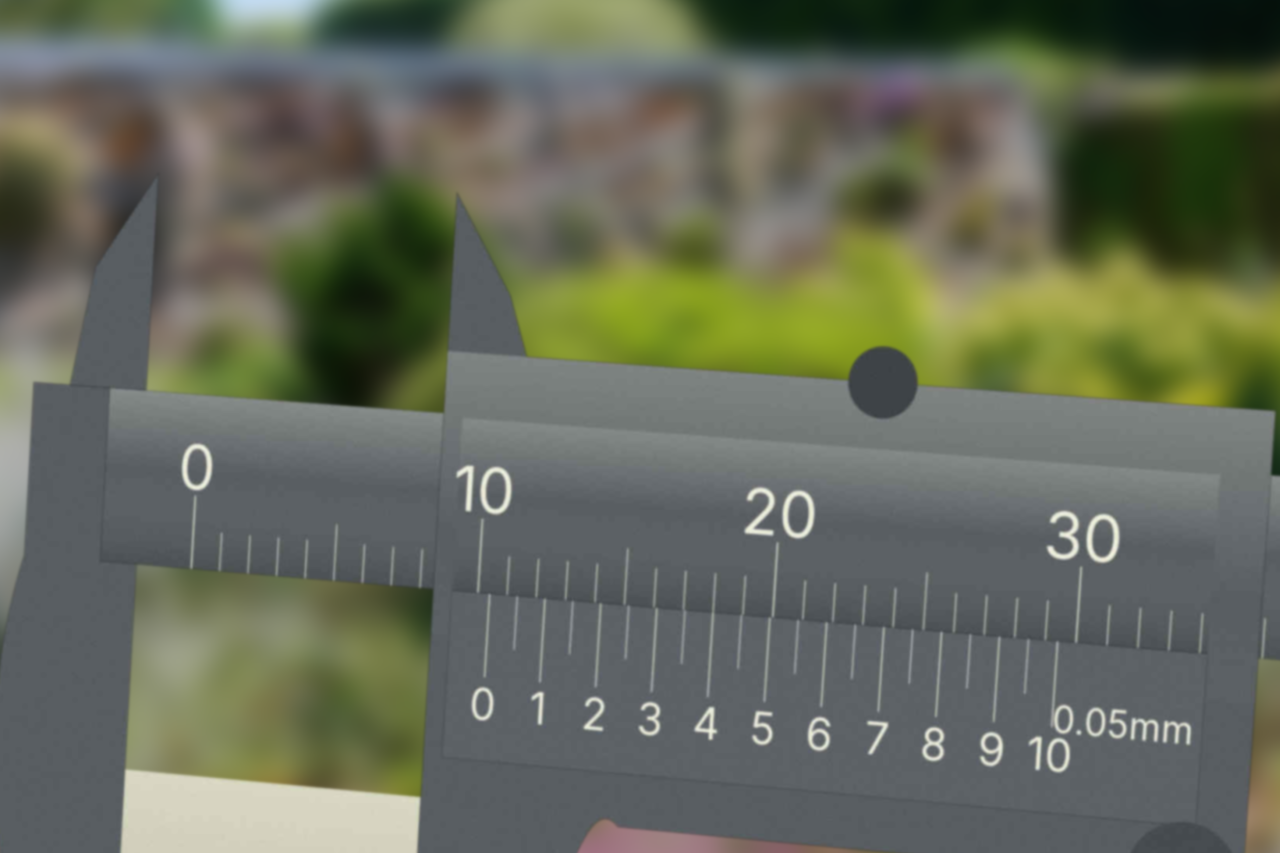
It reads 10.4,mm
